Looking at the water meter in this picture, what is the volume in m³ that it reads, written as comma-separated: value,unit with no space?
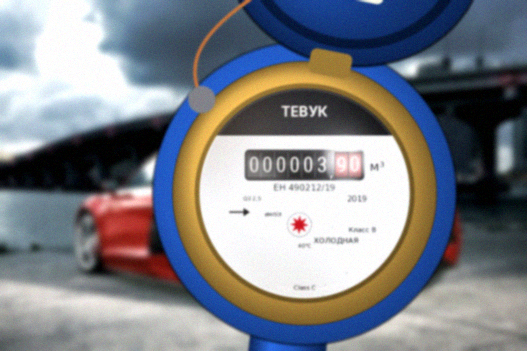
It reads 3.90,m³
